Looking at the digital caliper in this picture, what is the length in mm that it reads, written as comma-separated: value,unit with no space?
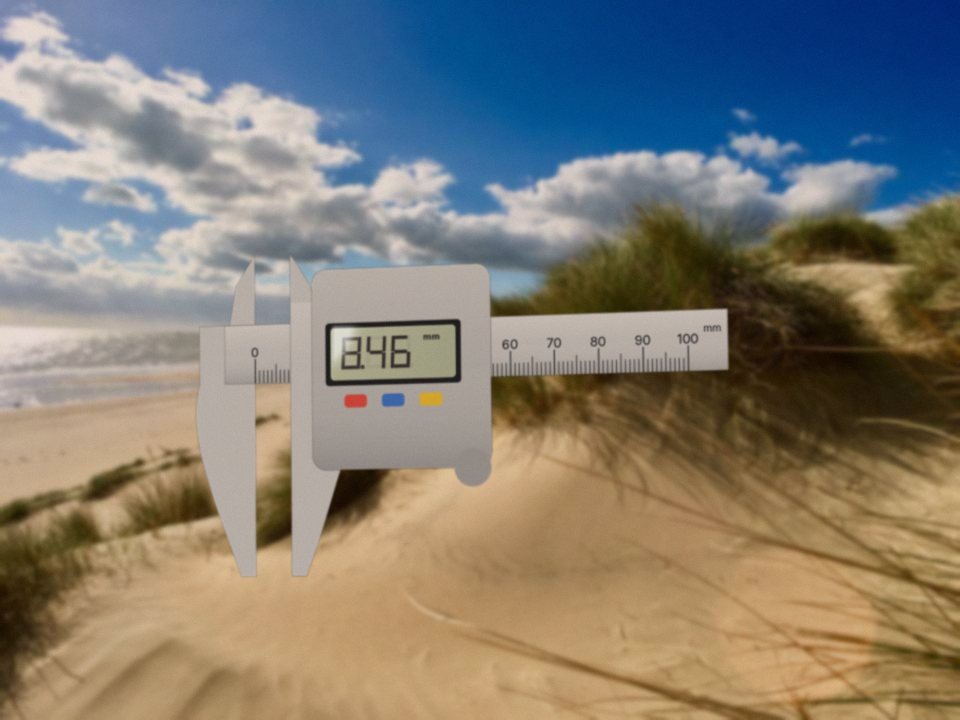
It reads 8.46,mm
